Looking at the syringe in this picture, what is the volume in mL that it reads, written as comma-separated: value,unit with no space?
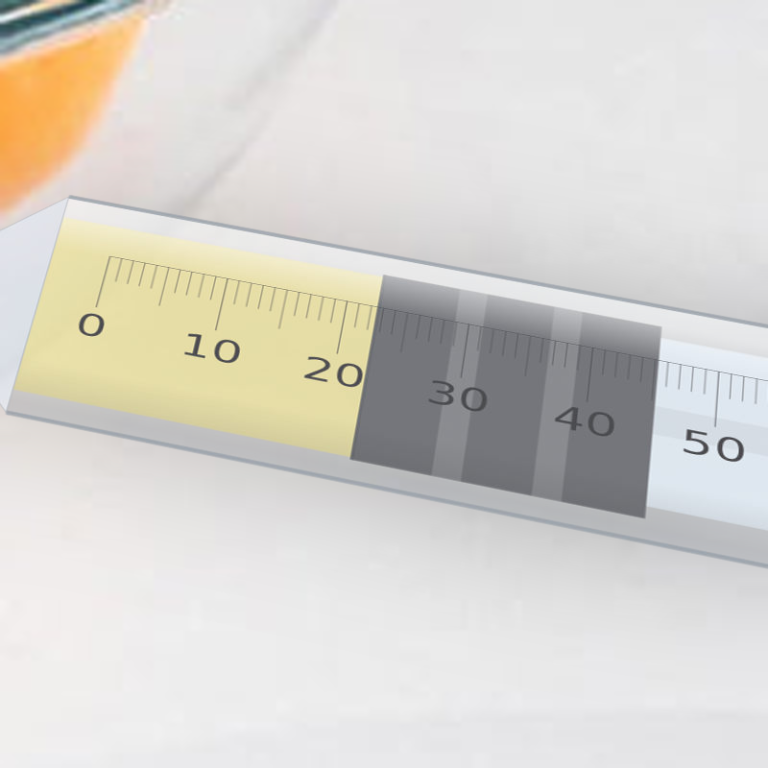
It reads 22.5,mL
